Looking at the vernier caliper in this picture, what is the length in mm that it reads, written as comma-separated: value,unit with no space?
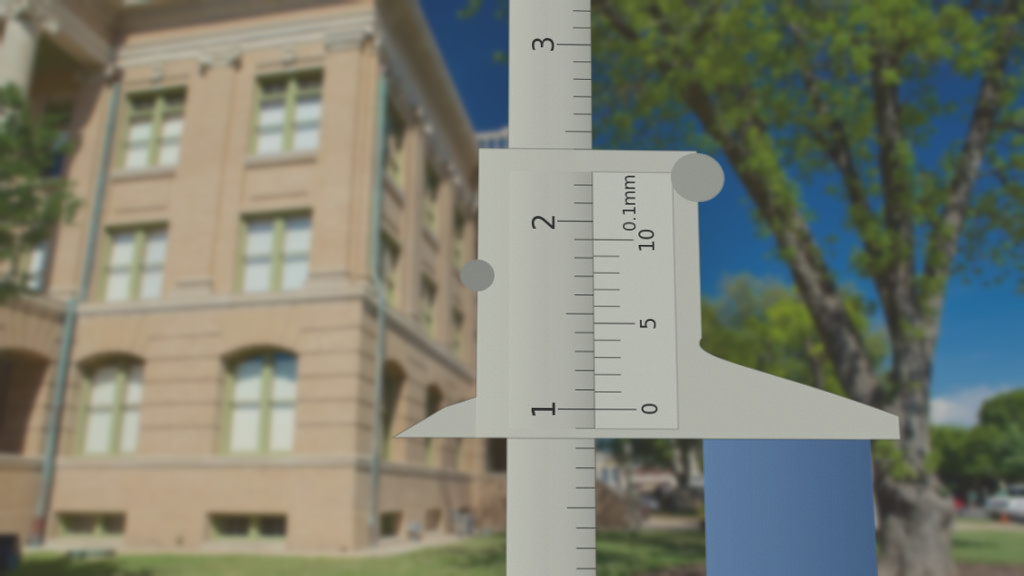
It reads 10.0,mm
